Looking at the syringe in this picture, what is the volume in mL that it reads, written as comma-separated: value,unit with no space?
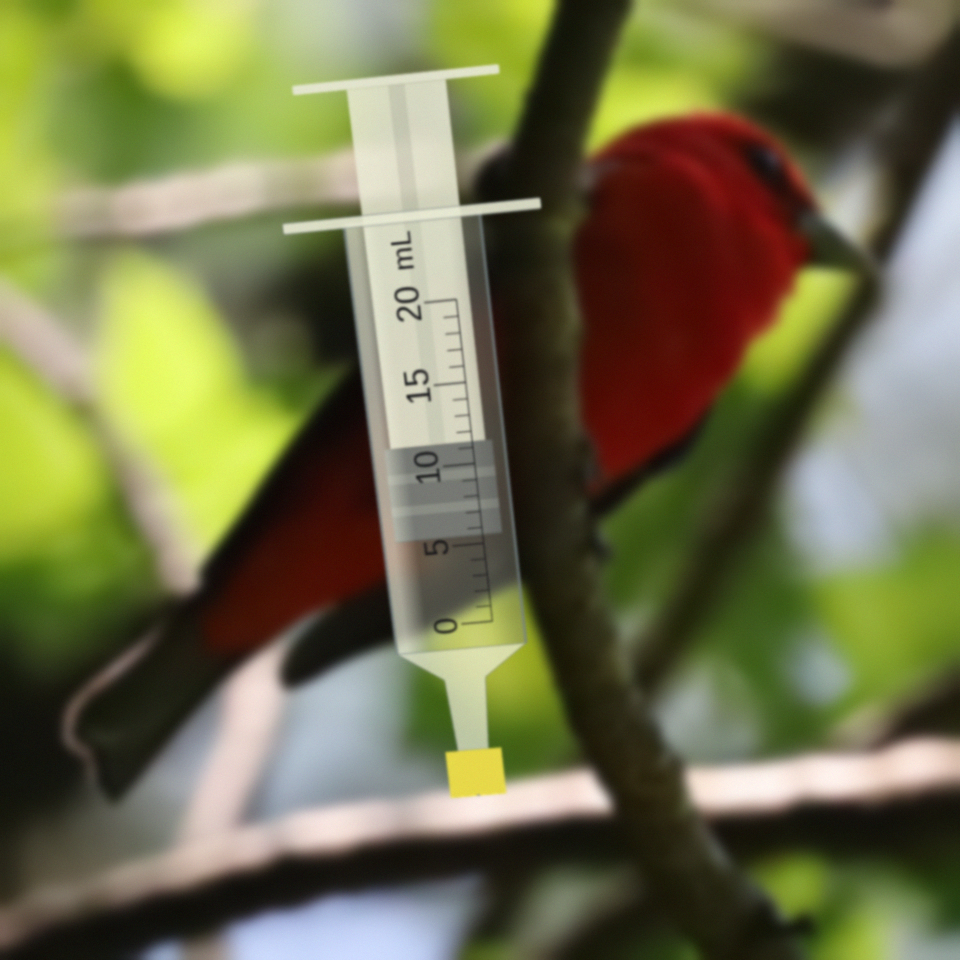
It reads 5.5,mL
